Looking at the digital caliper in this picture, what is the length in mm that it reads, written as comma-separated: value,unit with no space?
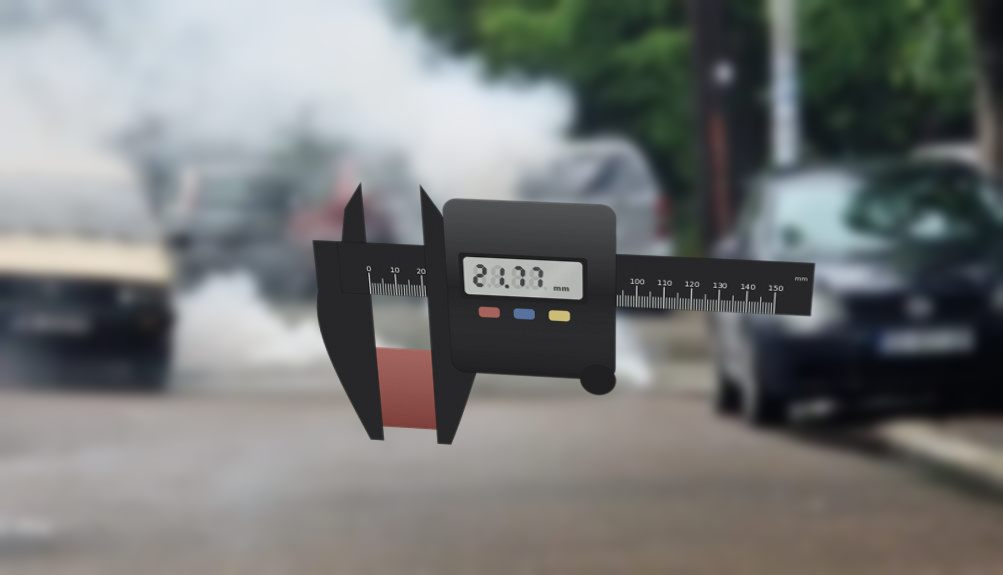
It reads 21.77,mm
